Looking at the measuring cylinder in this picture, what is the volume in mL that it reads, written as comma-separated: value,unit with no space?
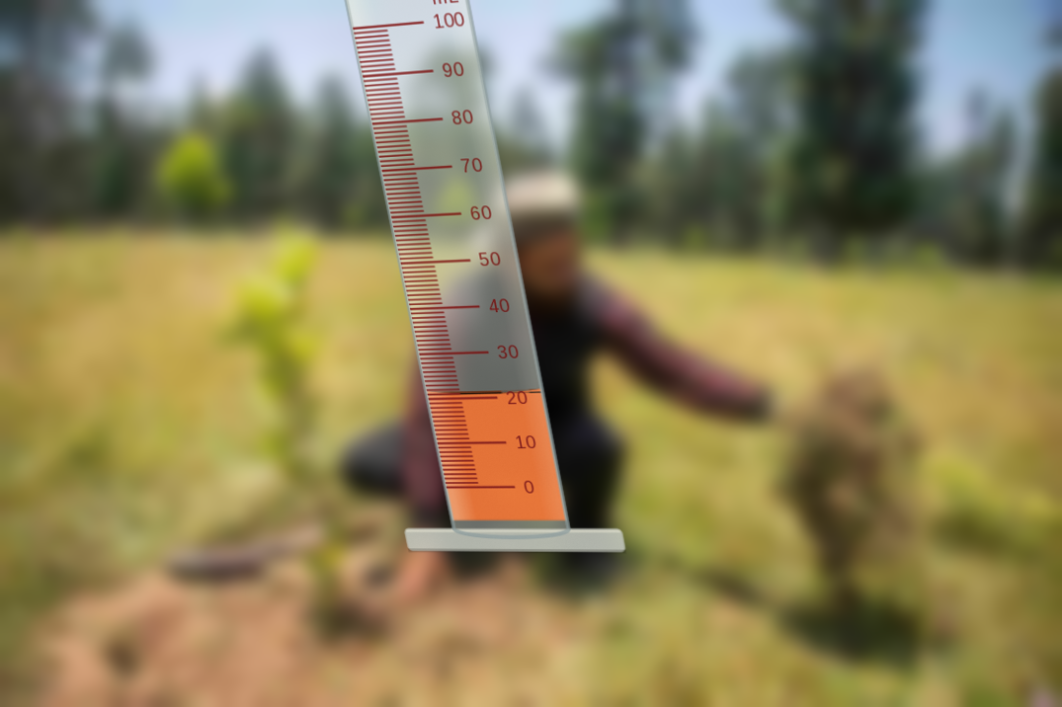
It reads 21,mL
